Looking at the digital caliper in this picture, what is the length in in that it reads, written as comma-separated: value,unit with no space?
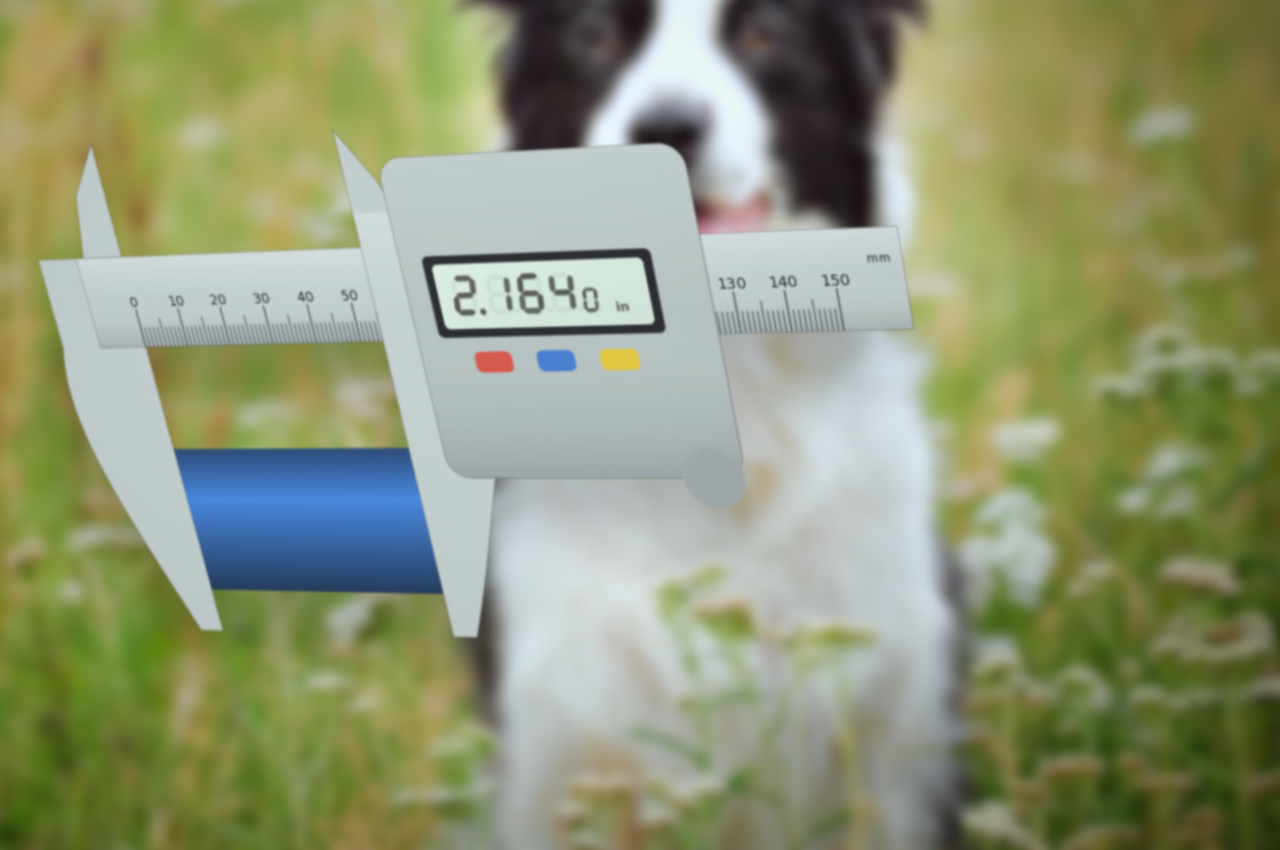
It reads 2.1640,in
